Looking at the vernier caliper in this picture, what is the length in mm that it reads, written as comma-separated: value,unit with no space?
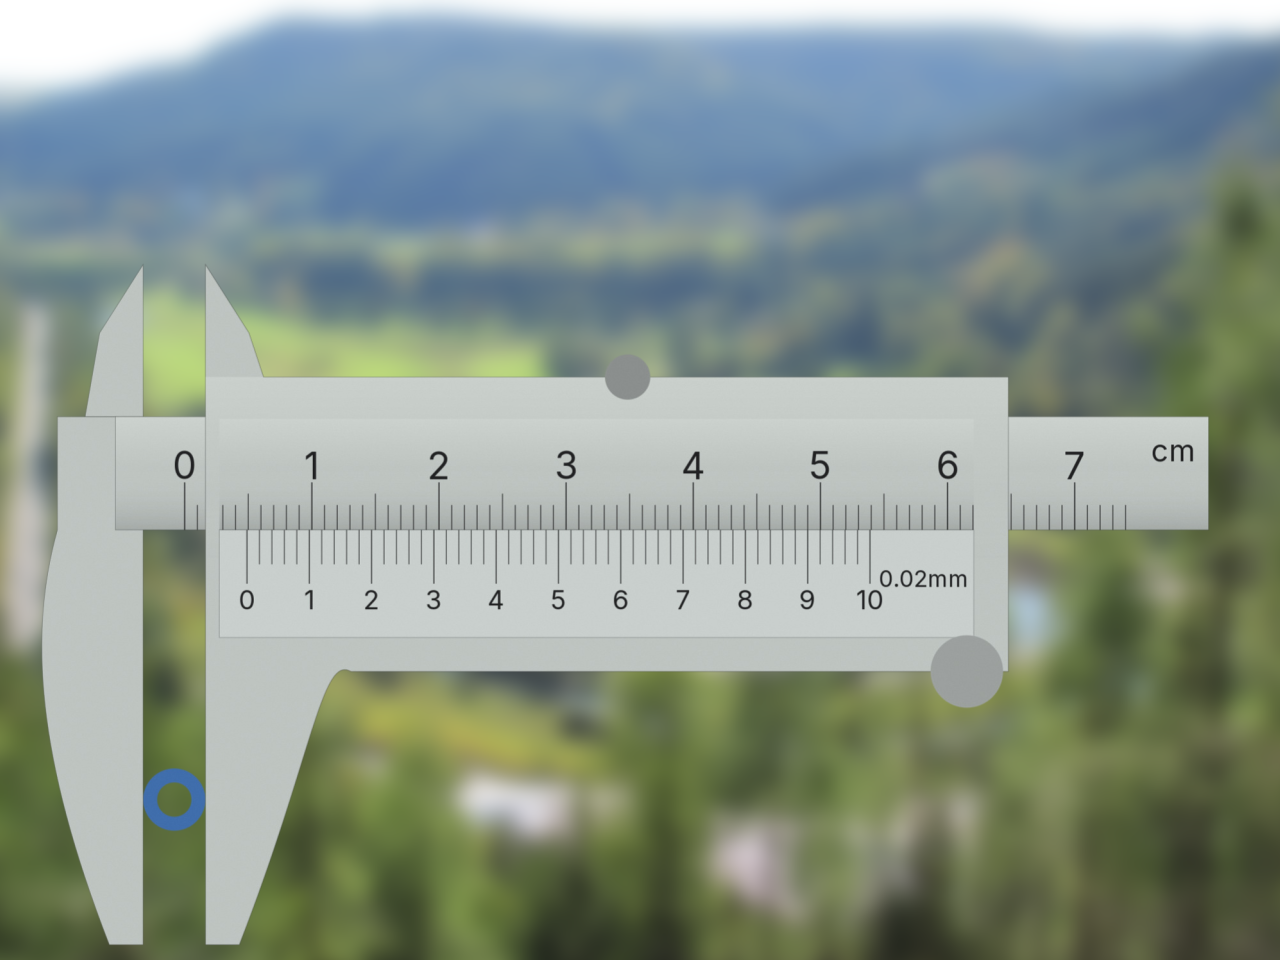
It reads 4.9,mm
